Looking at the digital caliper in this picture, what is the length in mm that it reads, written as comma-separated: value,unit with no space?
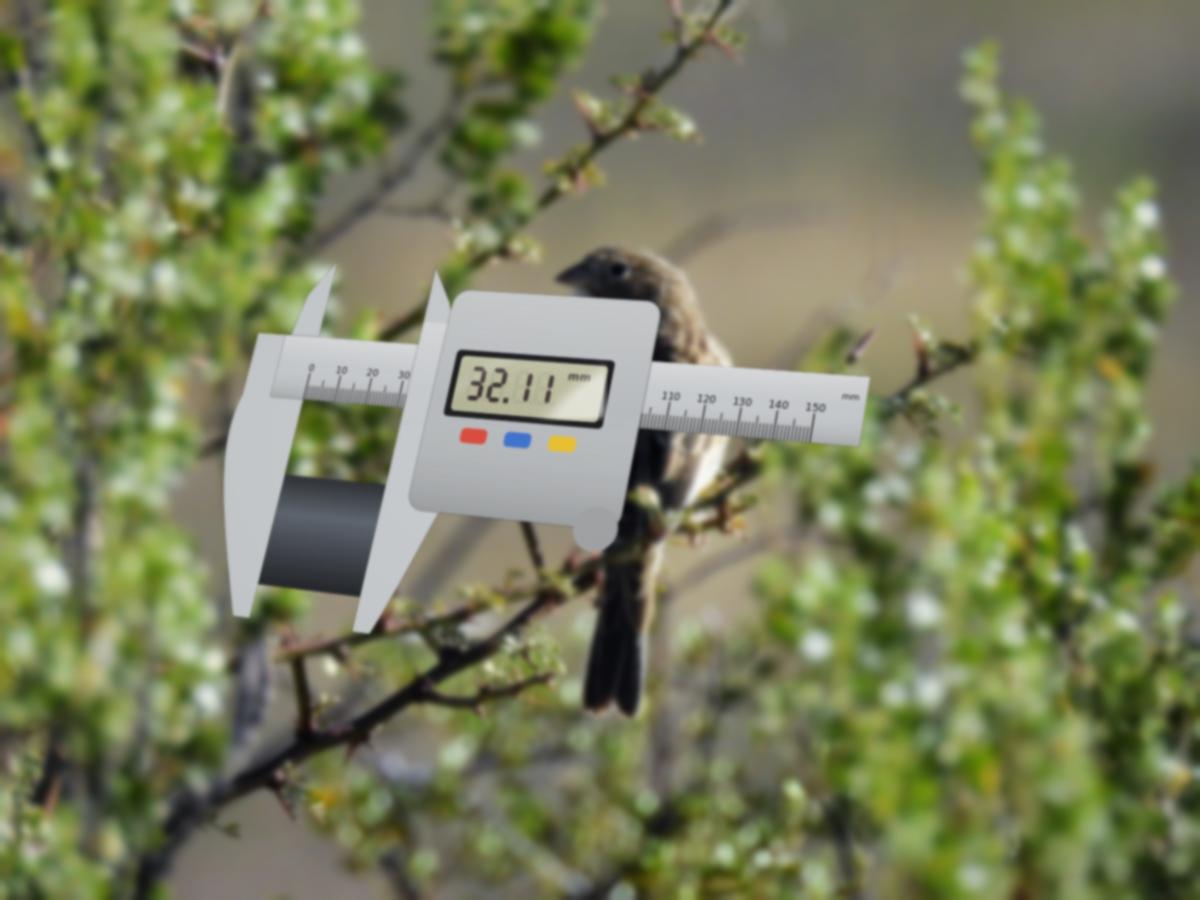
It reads 32.11,mm
